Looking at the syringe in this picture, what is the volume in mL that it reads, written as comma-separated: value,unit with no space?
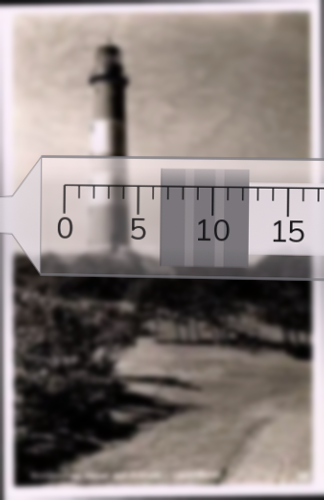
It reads 6.5,mL
